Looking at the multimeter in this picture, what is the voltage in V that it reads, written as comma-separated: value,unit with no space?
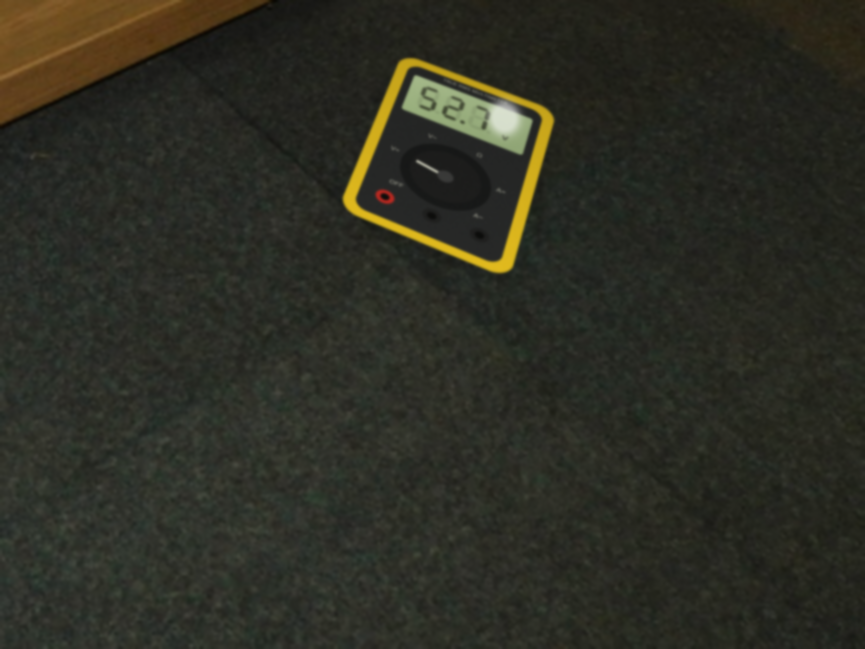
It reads 52.7,V
